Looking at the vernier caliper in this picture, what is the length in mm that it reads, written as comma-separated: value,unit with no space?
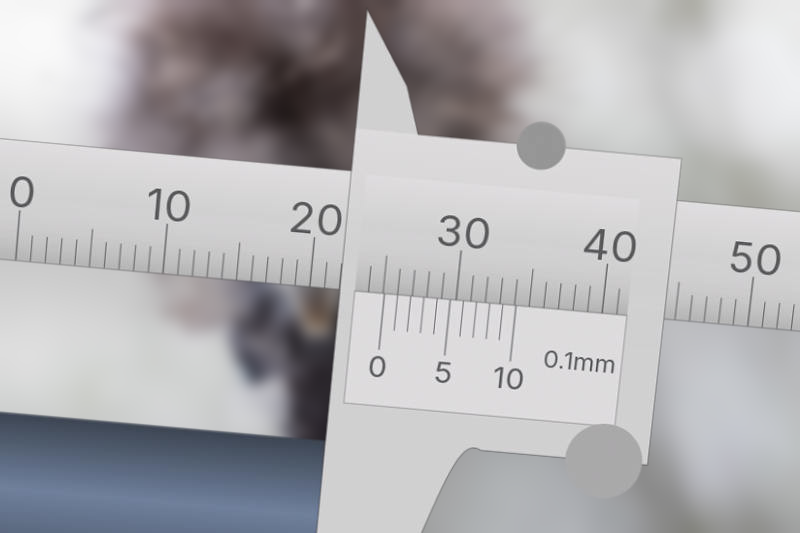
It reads 25.1,mm
